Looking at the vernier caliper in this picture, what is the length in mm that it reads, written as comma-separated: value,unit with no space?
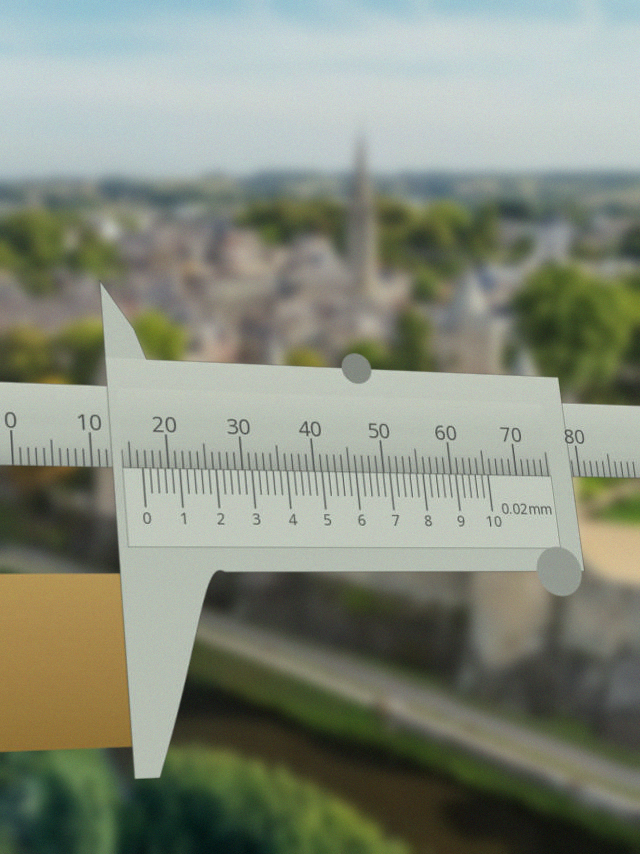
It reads 16.6,mm
